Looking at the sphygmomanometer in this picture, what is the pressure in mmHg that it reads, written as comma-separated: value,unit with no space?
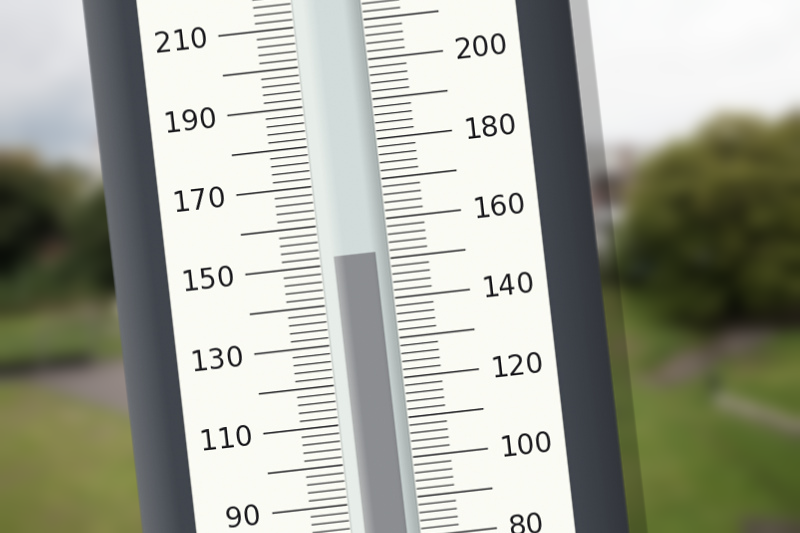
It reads 152,mmHg
